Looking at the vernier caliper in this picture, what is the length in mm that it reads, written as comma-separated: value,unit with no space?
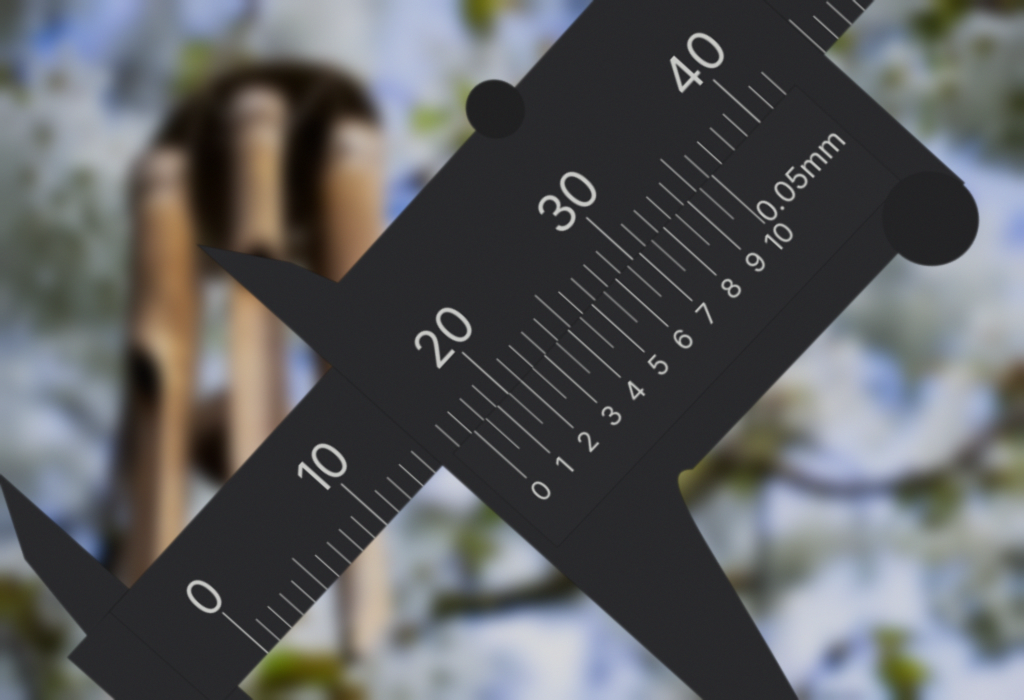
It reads 17.2,mm
